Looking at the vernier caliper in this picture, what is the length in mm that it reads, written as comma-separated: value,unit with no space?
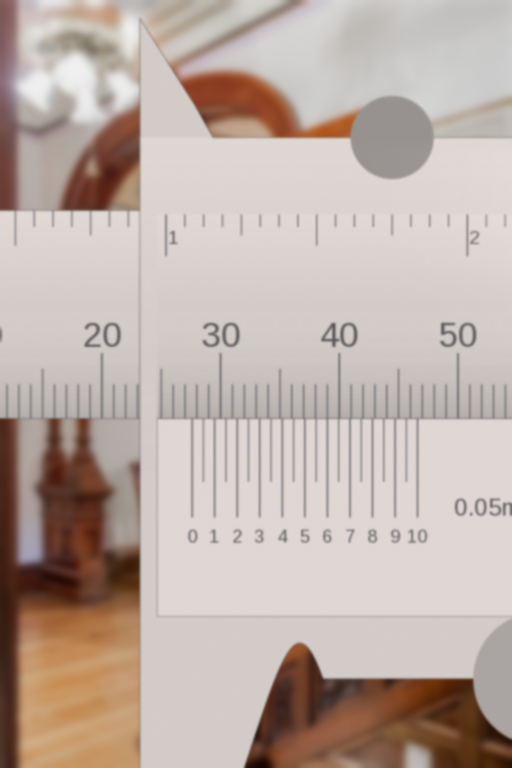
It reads 27.6,mm
